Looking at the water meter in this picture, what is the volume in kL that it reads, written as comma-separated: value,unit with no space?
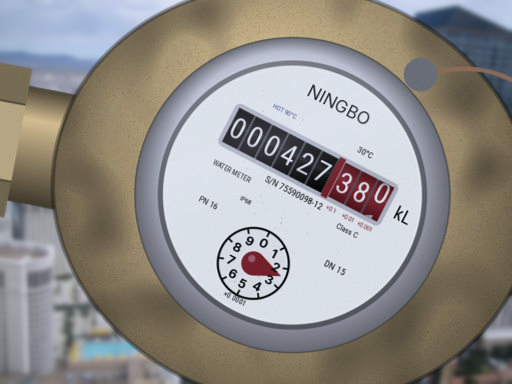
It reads 427.3802,kL
